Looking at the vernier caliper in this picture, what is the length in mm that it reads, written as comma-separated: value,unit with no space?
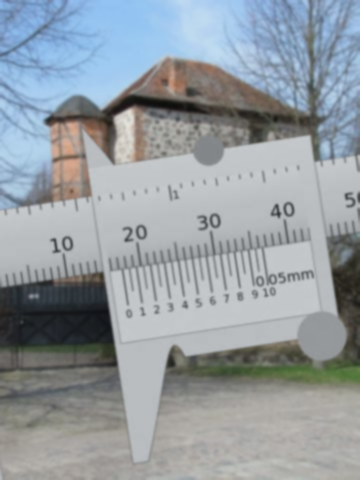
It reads 17.5,mm
